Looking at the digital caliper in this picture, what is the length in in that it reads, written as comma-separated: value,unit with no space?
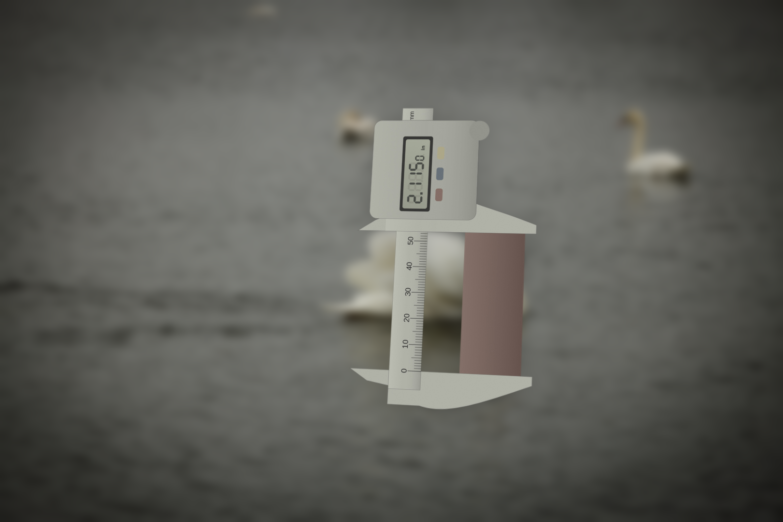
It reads 2.1150,in
